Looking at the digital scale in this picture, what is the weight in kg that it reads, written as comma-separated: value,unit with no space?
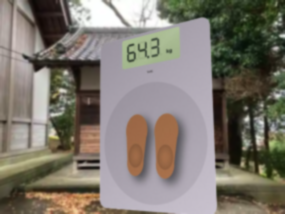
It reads 64.3,kg
